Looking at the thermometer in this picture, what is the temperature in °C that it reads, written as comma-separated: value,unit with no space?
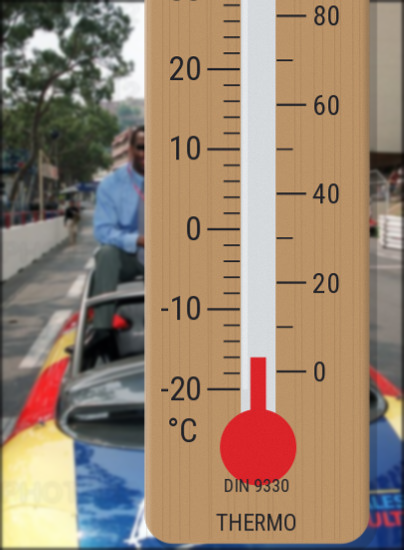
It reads -16,°C
